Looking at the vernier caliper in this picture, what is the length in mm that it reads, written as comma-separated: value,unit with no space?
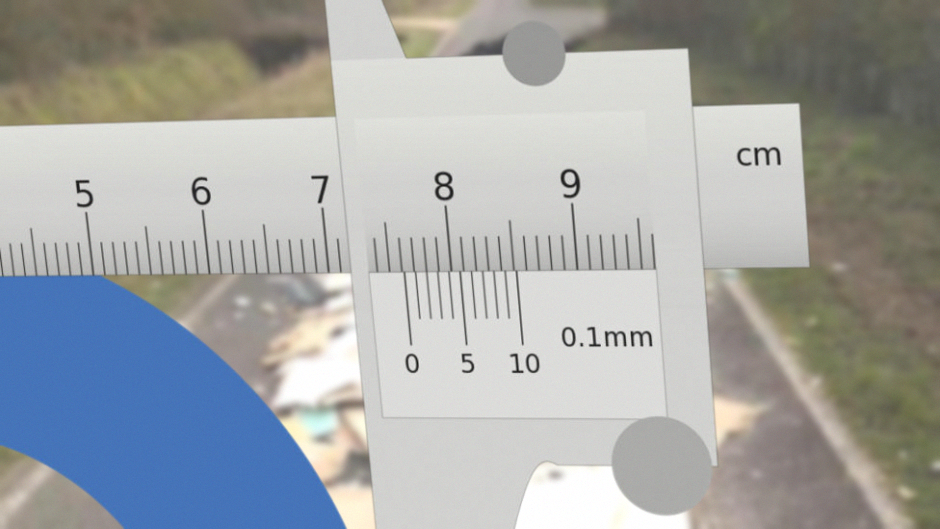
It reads 76.2,mm
